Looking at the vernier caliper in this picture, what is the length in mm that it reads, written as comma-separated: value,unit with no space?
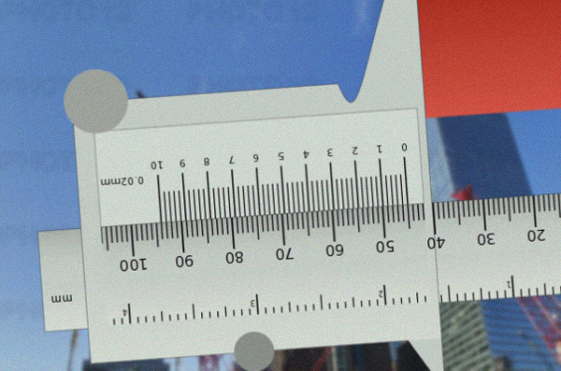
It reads 45.0,mm
